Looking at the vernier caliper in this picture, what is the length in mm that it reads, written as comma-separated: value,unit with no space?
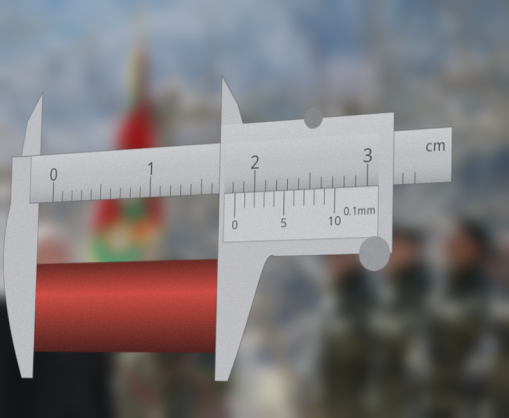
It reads 18.2,mm
